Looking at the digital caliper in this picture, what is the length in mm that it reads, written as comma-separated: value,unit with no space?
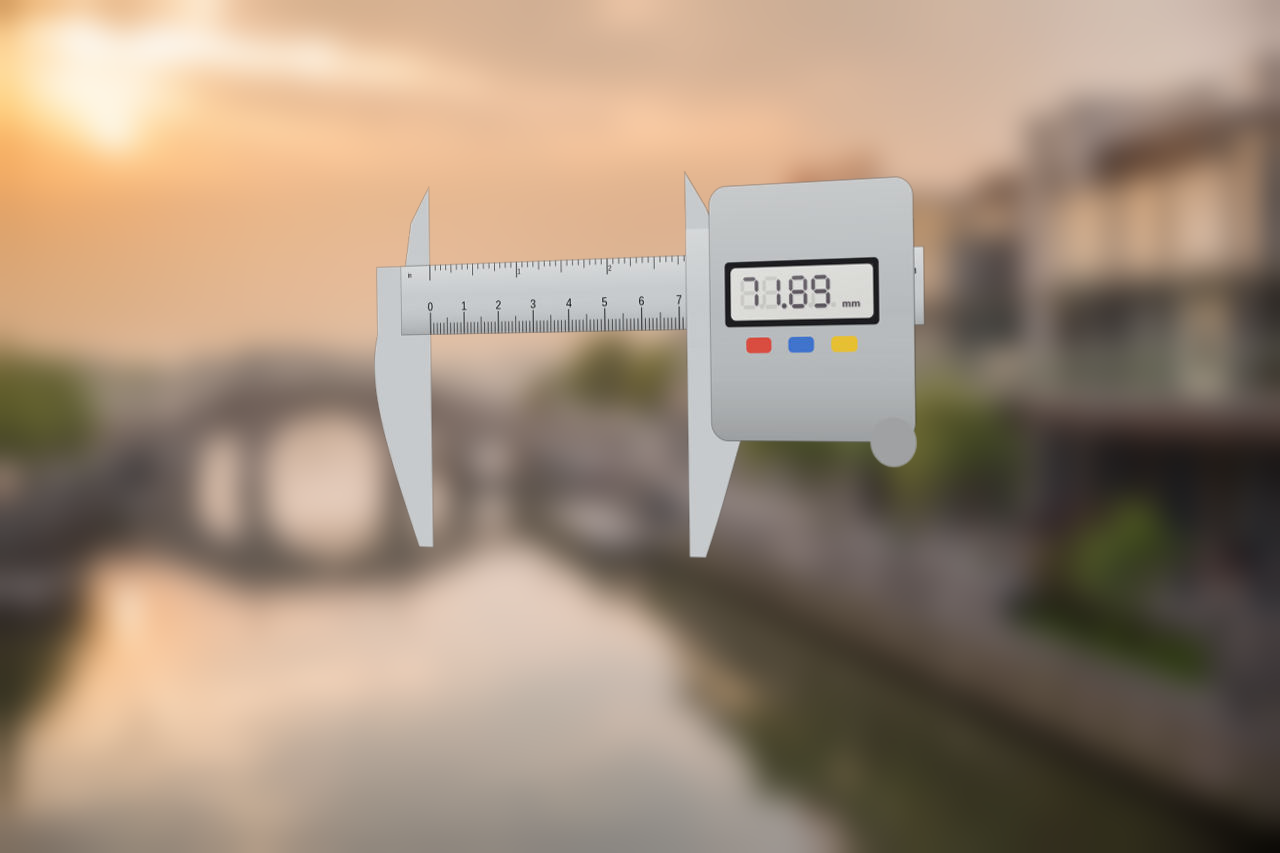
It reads 71.89,mm
